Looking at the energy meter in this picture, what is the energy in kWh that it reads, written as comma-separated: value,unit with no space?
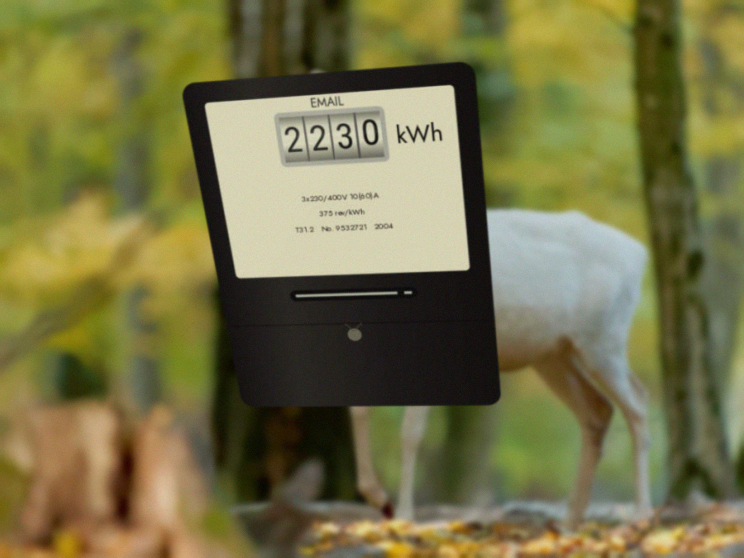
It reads 2230,kWh
